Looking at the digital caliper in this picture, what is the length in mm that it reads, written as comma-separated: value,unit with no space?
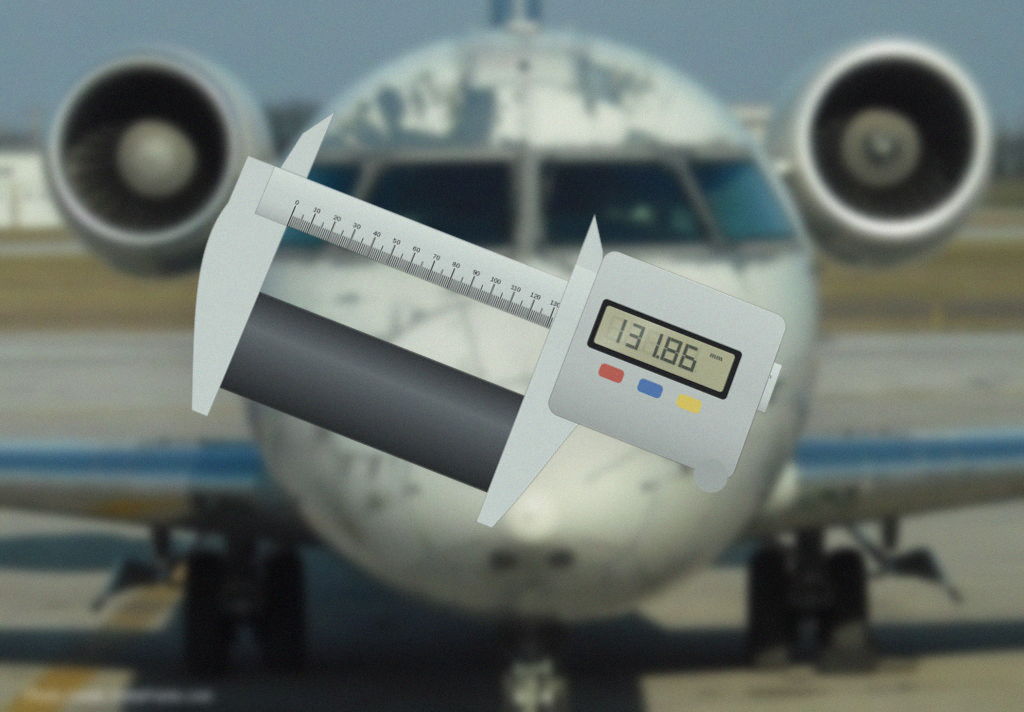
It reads 131.86,mm
